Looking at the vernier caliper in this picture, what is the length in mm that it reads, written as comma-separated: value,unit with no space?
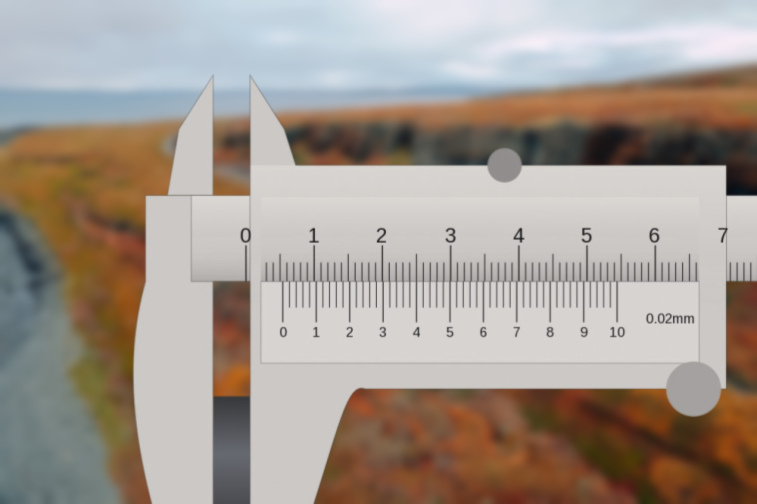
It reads 5.4,mm
